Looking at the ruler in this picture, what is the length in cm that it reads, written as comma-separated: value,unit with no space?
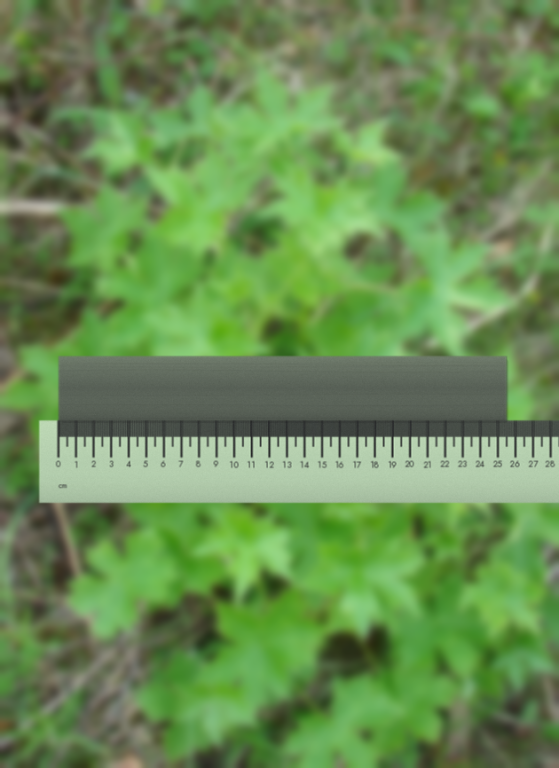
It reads 25.5,cm
